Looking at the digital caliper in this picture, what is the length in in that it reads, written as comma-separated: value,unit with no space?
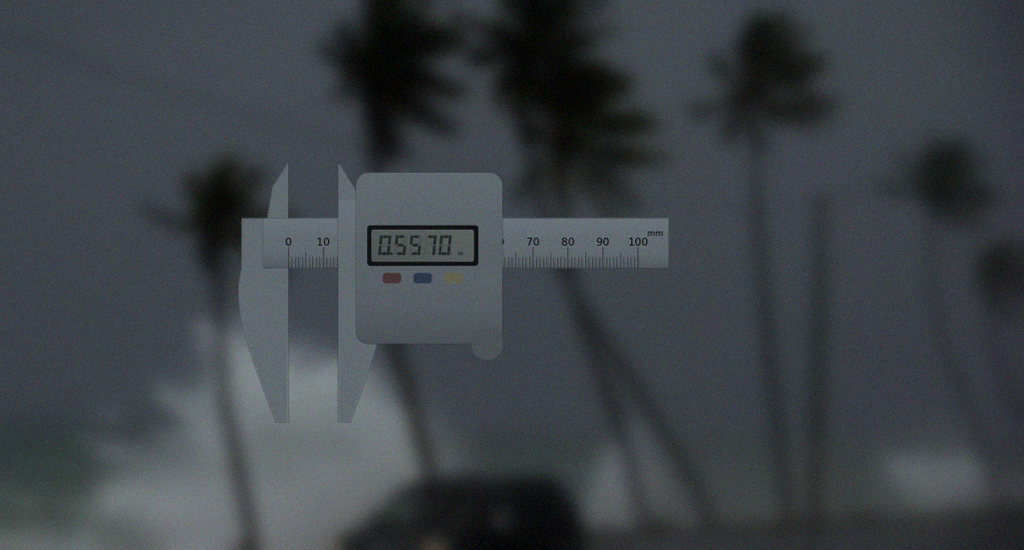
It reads 0.5570,in
